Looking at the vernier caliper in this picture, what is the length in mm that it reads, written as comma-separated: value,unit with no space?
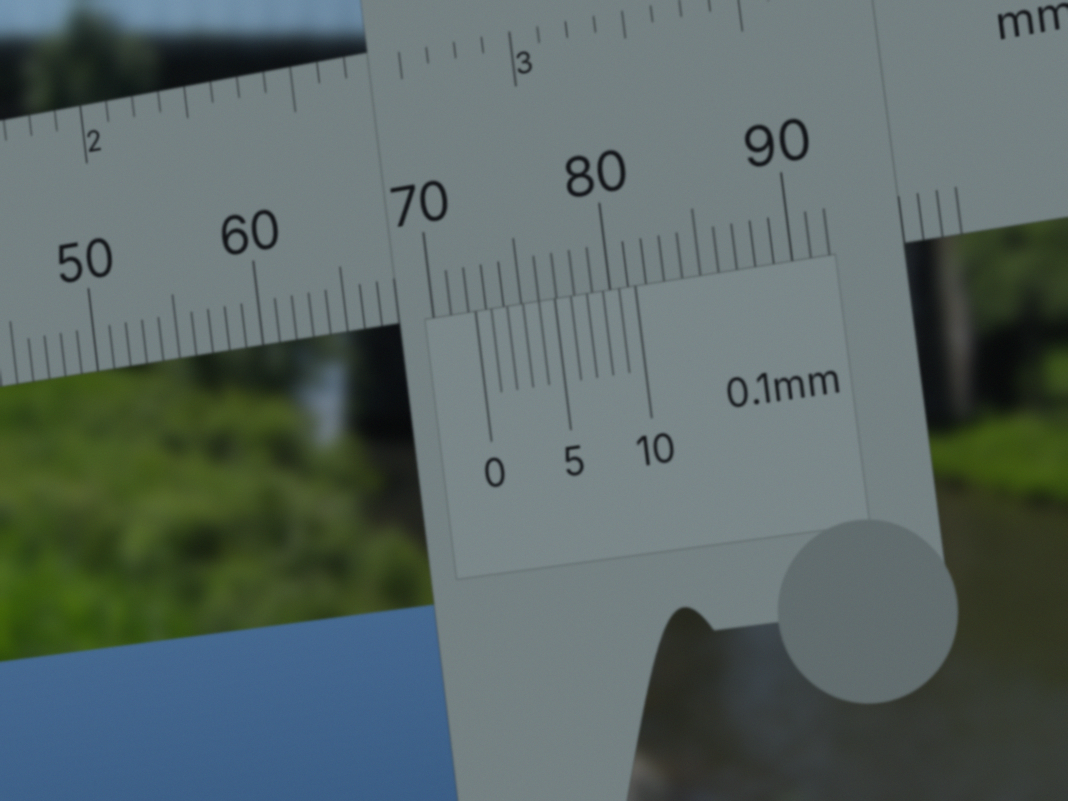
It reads 72.4,mm
